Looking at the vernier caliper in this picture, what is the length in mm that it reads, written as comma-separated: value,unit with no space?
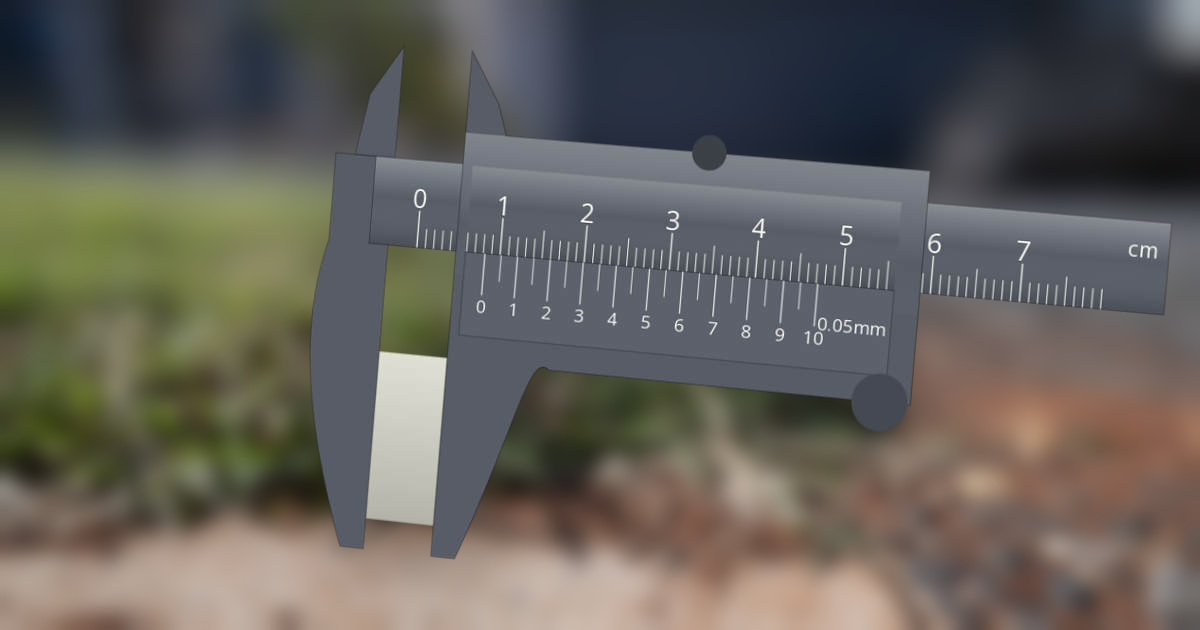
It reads 8.2,mm
